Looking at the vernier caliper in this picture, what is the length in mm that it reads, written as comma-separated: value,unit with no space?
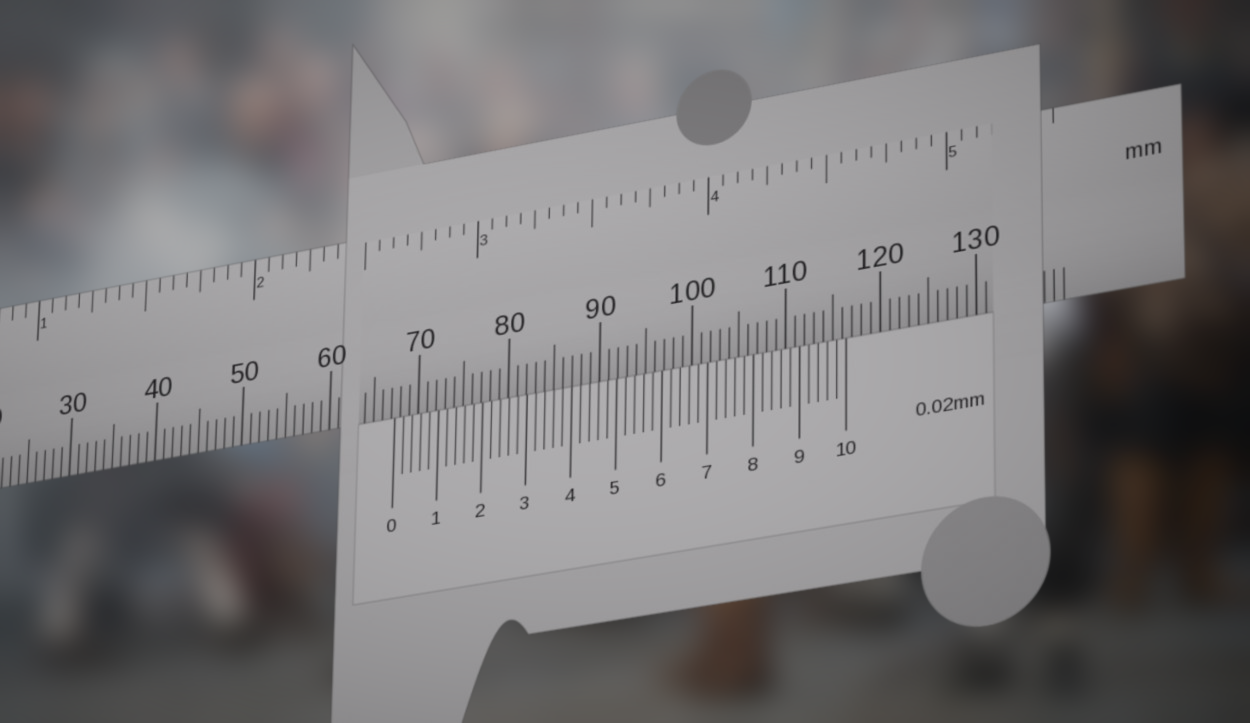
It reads 67.4,mm
